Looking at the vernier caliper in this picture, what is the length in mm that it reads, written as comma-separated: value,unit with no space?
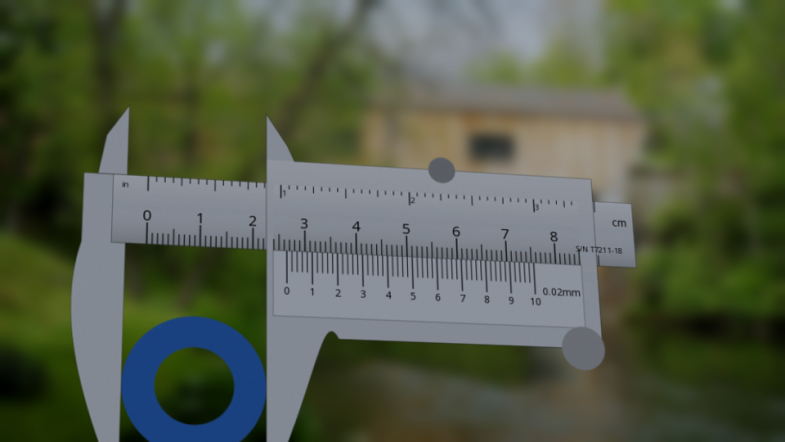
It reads 26.5,mm
